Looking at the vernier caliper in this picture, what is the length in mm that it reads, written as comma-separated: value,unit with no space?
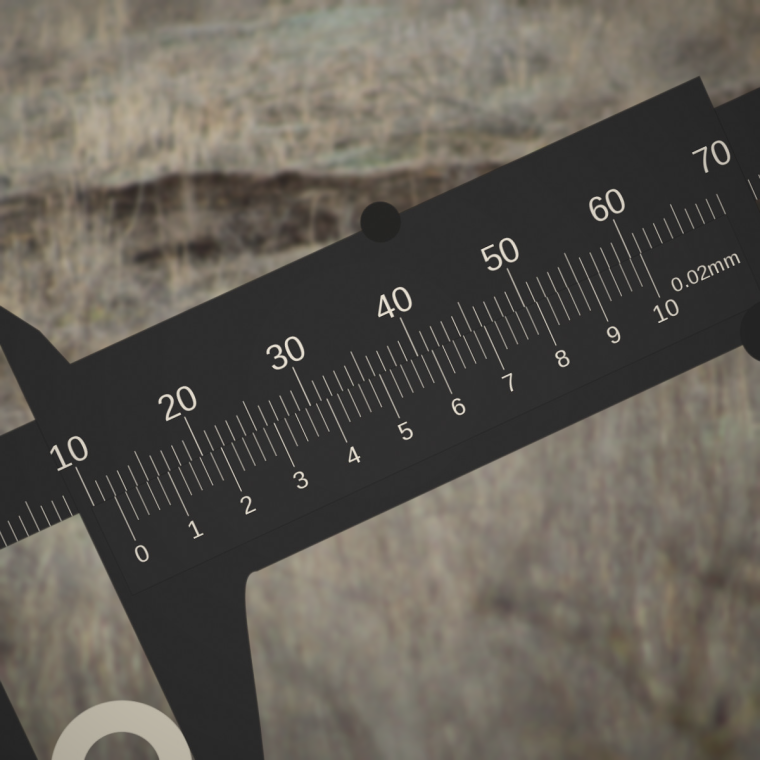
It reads 11.9,mm
